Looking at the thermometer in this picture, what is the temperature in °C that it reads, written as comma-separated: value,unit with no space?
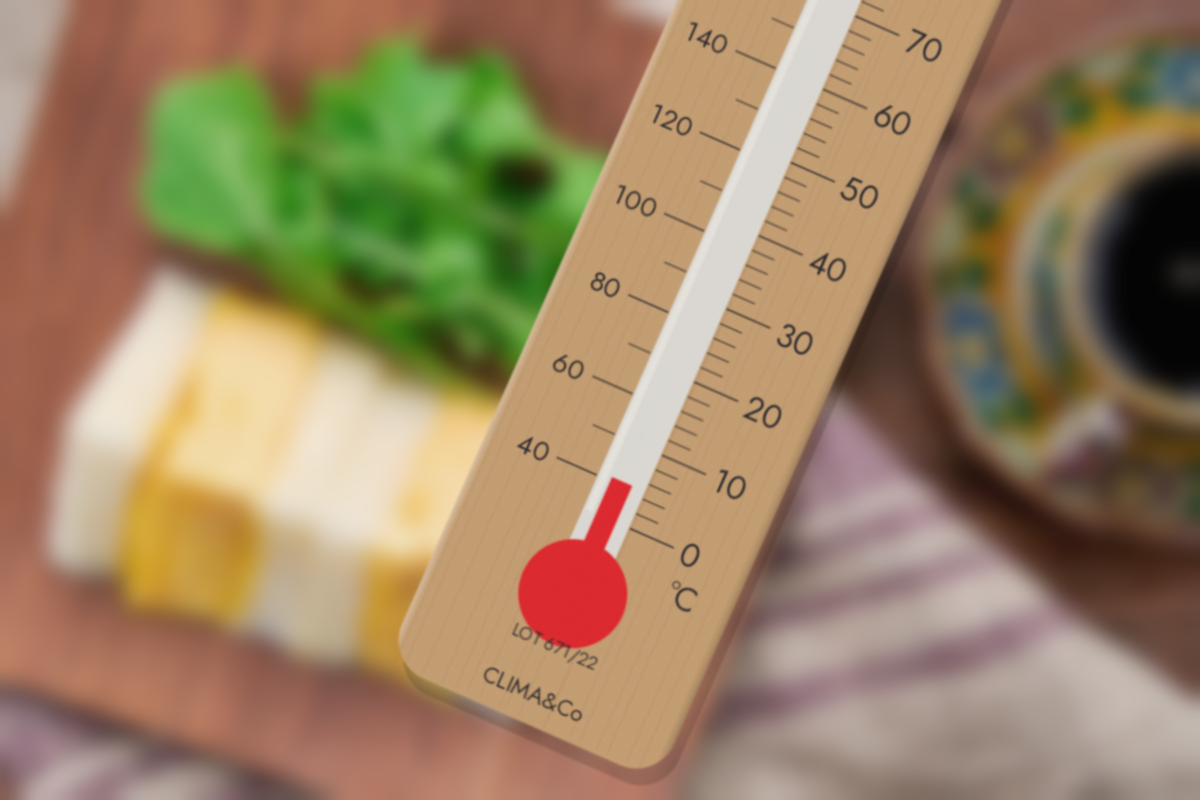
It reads 5,°C
